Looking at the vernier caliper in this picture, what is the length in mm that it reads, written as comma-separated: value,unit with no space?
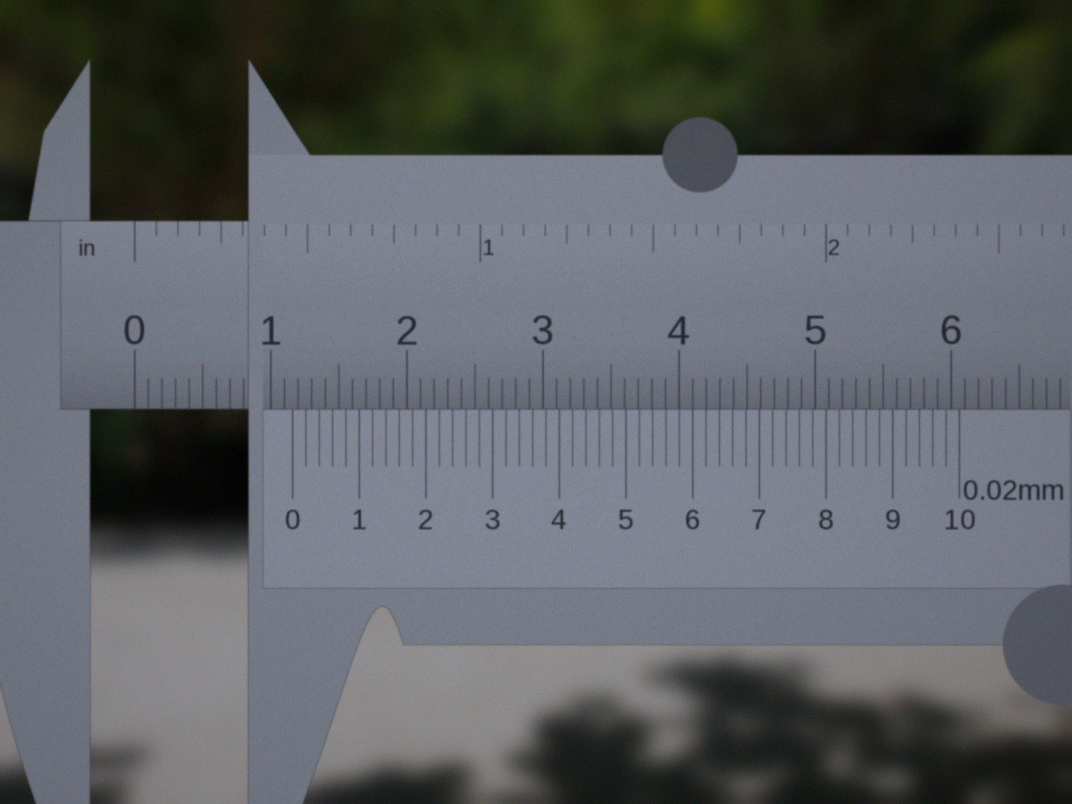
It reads 11.6,mm
